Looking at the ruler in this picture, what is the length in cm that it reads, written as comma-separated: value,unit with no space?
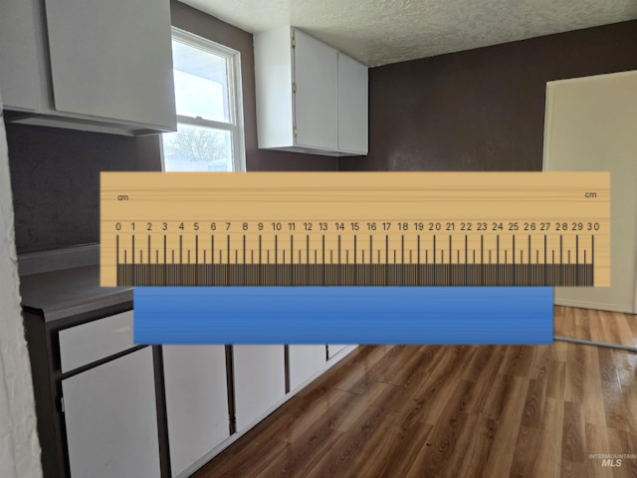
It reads 26.5,cm
